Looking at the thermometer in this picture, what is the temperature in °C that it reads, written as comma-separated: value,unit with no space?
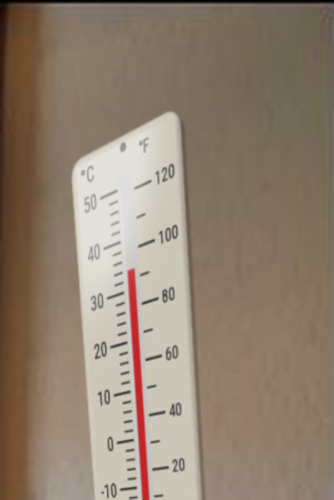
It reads 34,°C
